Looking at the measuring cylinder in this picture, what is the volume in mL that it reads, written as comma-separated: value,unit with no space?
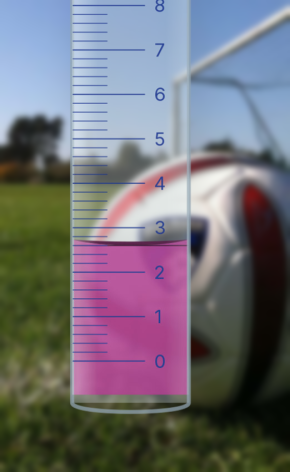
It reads 2.6,mL
